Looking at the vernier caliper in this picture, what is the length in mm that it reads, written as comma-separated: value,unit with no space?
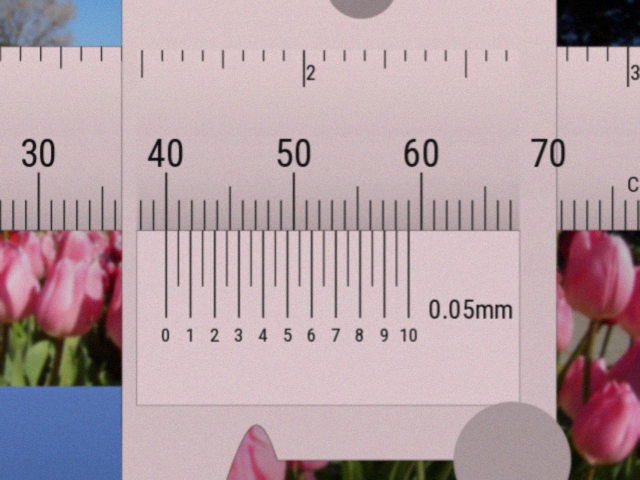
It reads 40.0,mm
